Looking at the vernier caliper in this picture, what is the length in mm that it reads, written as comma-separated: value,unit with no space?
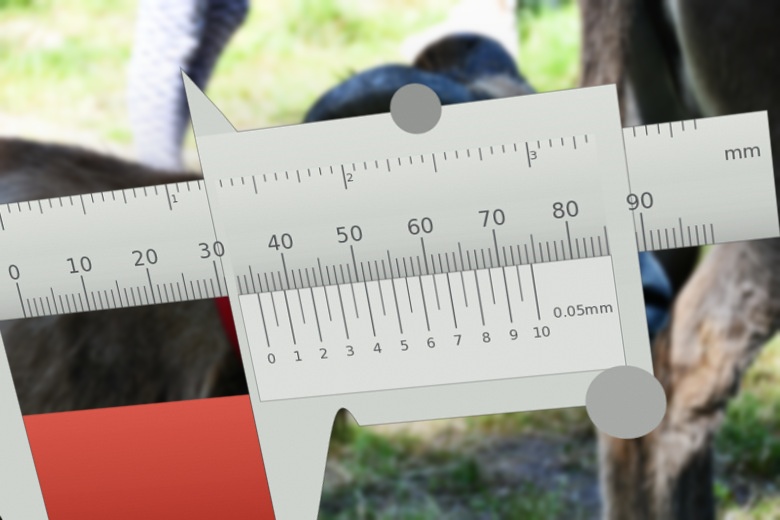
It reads 35.4,mm
